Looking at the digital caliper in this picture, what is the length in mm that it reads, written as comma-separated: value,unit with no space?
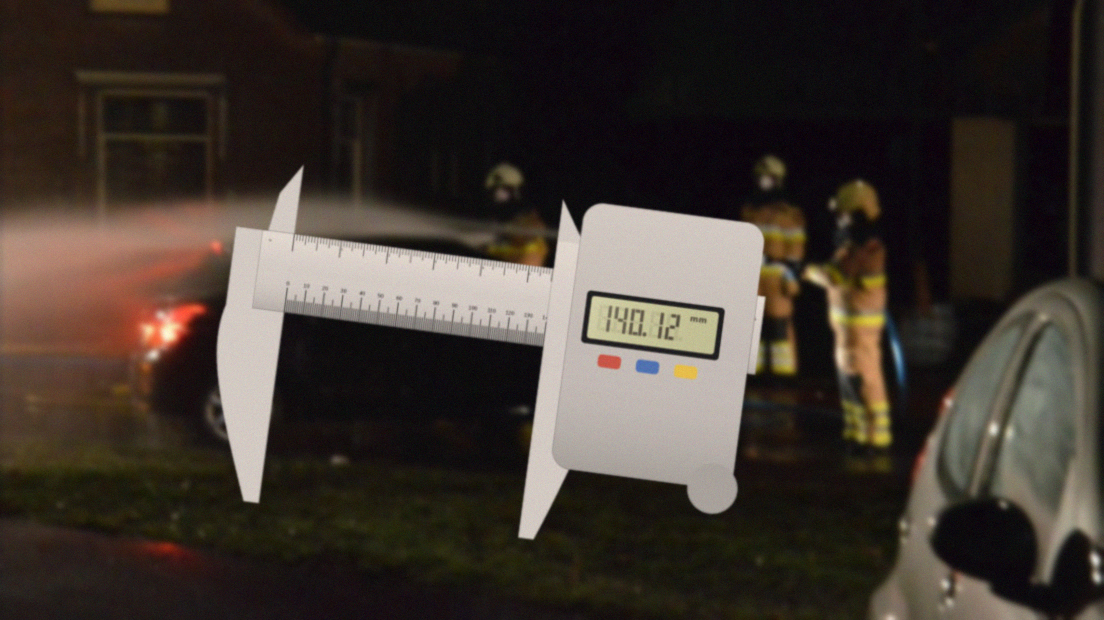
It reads 140.12,mm
